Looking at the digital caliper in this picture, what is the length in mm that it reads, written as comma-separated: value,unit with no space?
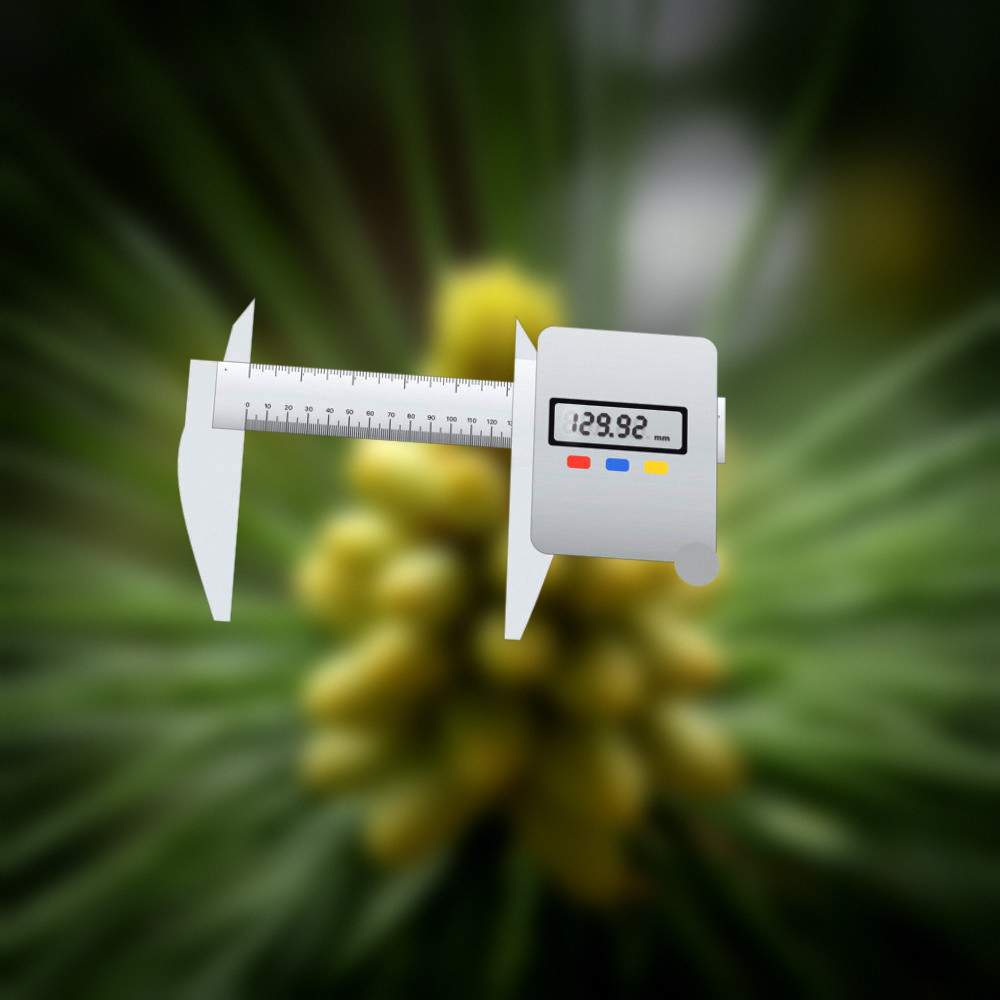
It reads 129.92,mm
